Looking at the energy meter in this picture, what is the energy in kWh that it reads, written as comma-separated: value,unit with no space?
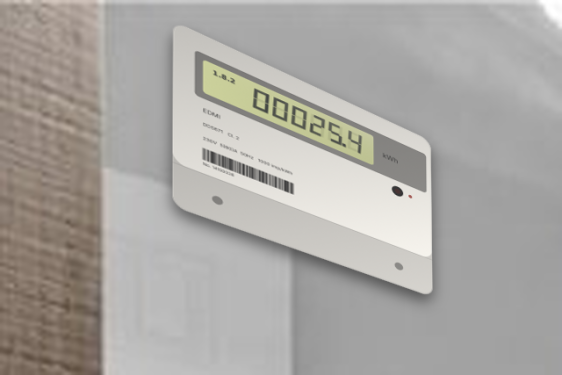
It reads 25.4,kWh
